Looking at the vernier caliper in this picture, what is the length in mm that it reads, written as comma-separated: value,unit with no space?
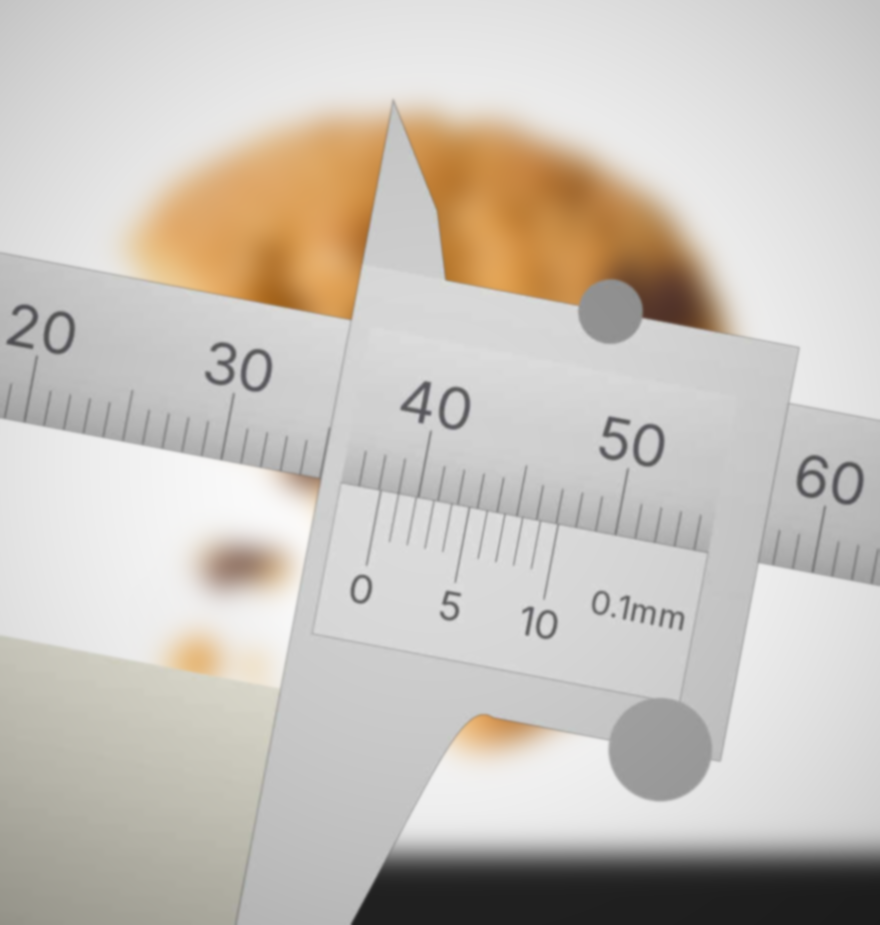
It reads 38.1,mm
